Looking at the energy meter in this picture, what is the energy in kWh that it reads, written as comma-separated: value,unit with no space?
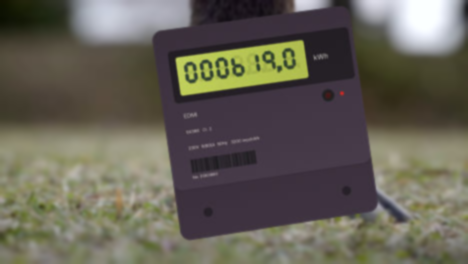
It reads 619.0,kWh
